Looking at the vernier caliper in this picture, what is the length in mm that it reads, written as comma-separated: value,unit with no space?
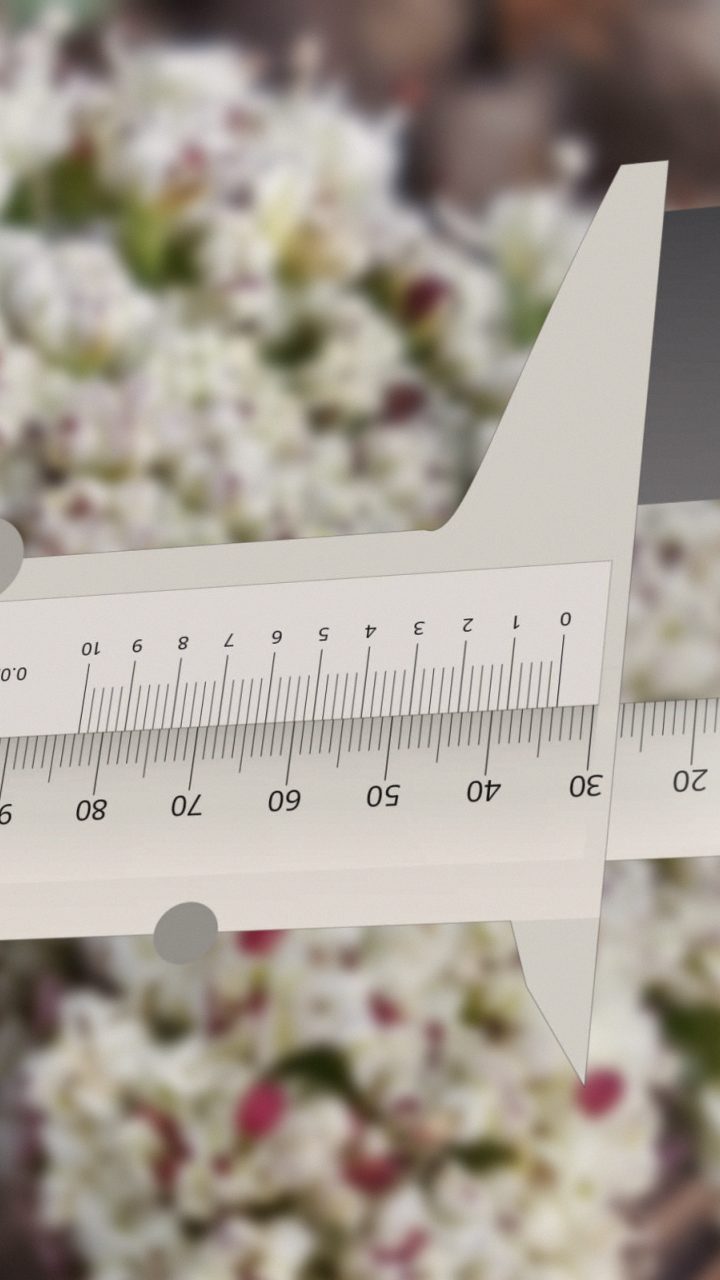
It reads 33.6,mm
